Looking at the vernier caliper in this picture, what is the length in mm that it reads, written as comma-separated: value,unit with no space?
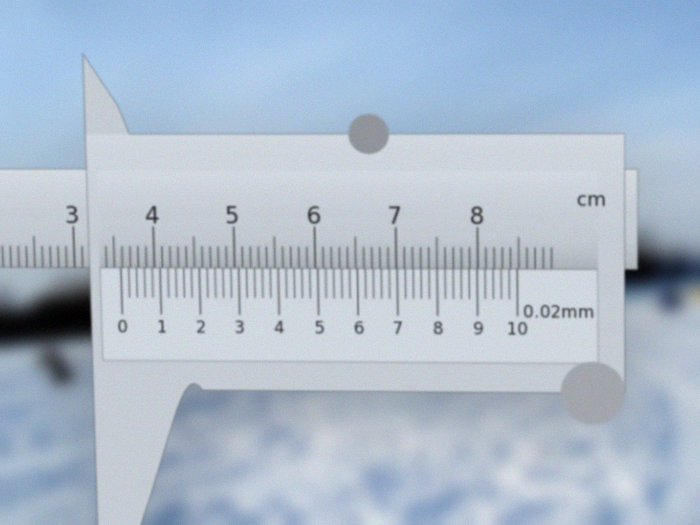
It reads 35.8,mm
